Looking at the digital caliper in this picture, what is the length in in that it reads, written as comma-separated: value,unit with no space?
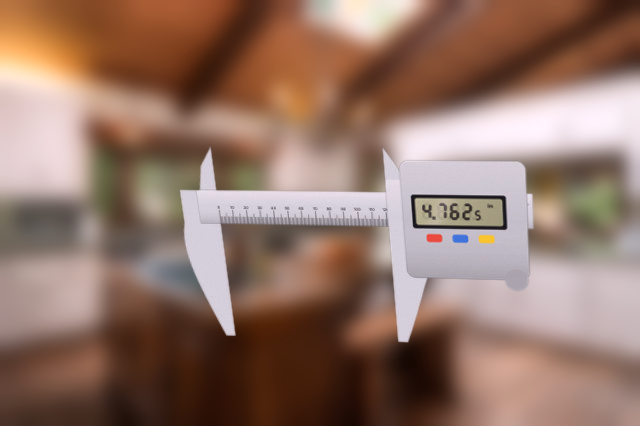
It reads 4.7625,in
